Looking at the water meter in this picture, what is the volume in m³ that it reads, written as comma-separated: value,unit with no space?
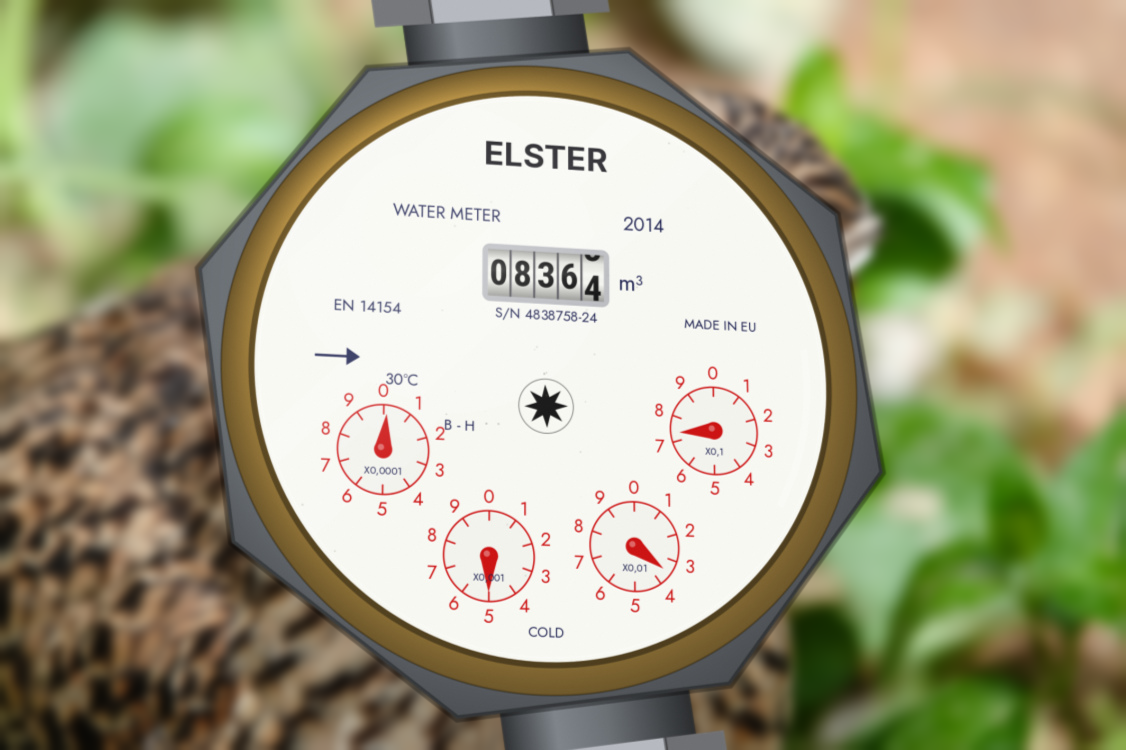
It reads 8363.7350,m³
